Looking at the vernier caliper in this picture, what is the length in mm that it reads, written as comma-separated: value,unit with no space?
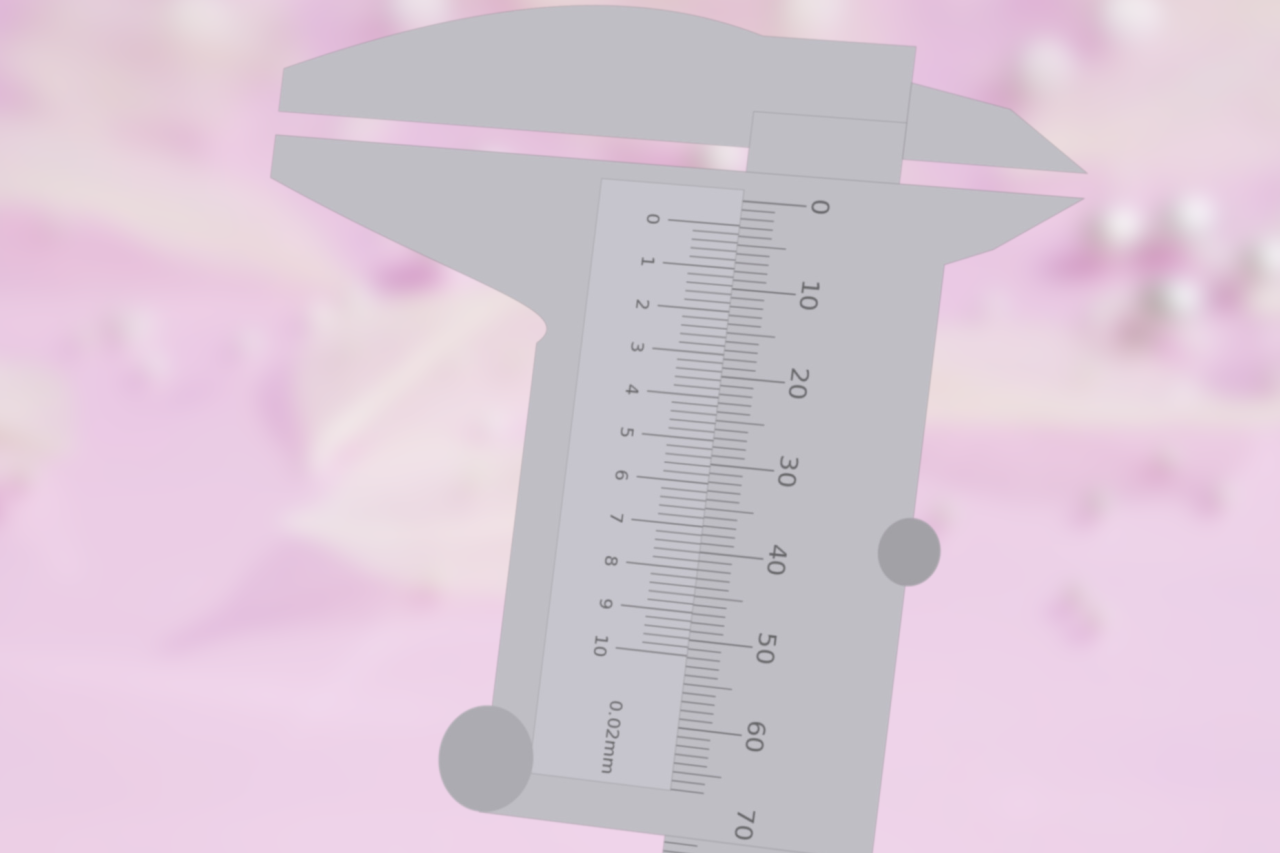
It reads 2.8,mm
